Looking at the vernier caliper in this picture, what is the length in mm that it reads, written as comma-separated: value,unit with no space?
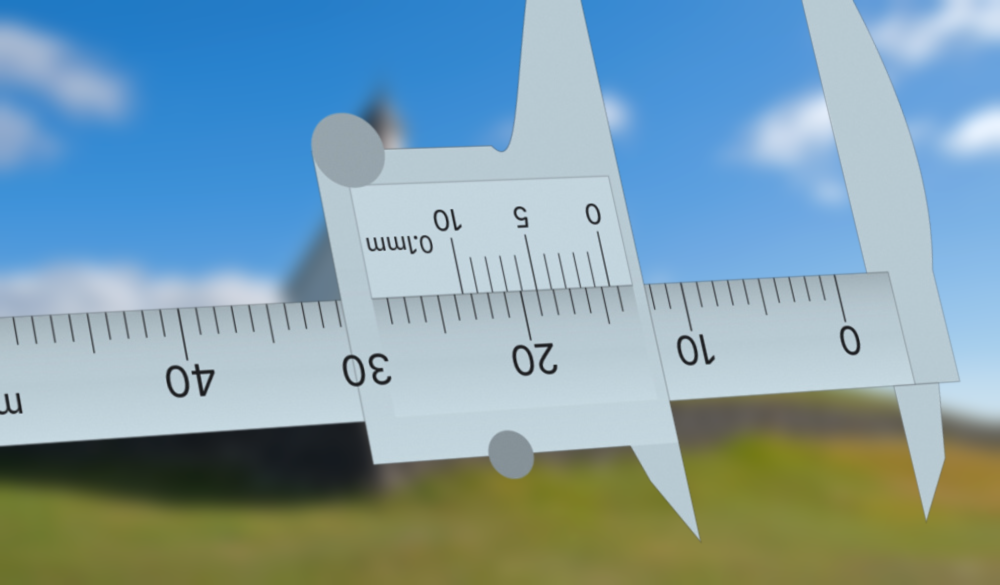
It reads 14.5,mm
